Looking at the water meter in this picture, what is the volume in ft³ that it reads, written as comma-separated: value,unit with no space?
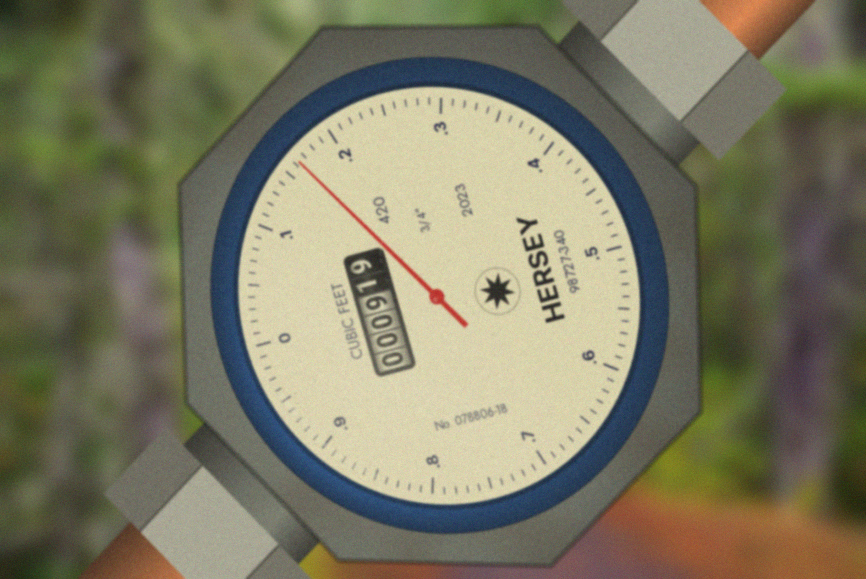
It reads 919.16,ft³
